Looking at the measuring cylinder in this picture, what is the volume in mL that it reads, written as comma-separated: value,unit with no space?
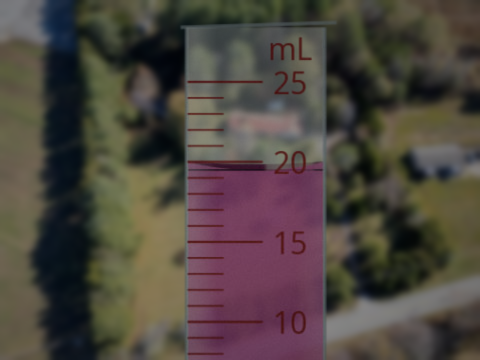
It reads 19.5,mL
